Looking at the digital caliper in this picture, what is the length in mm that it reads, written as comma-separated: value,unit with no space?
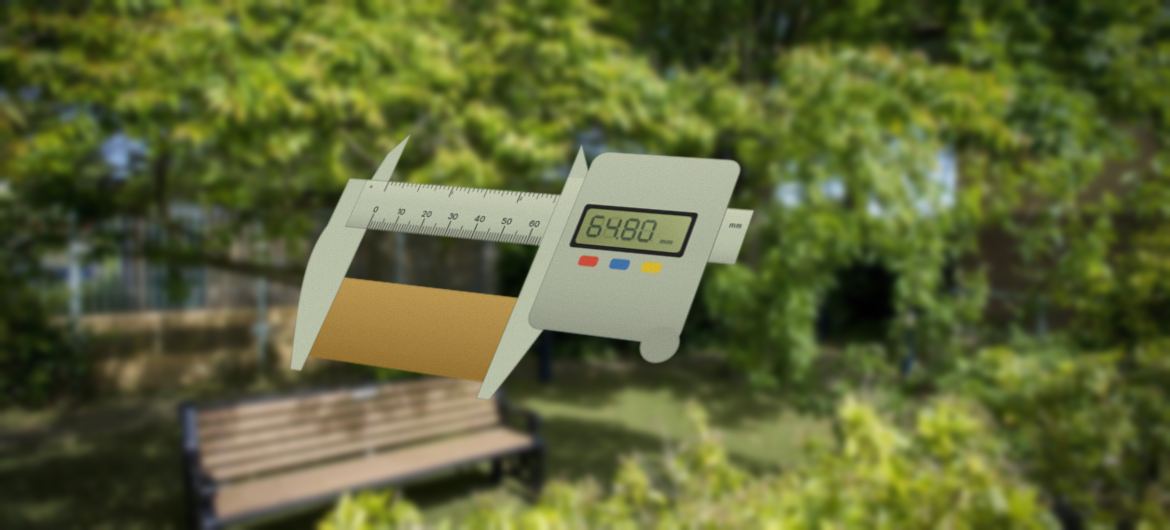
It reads 64.80,mm
